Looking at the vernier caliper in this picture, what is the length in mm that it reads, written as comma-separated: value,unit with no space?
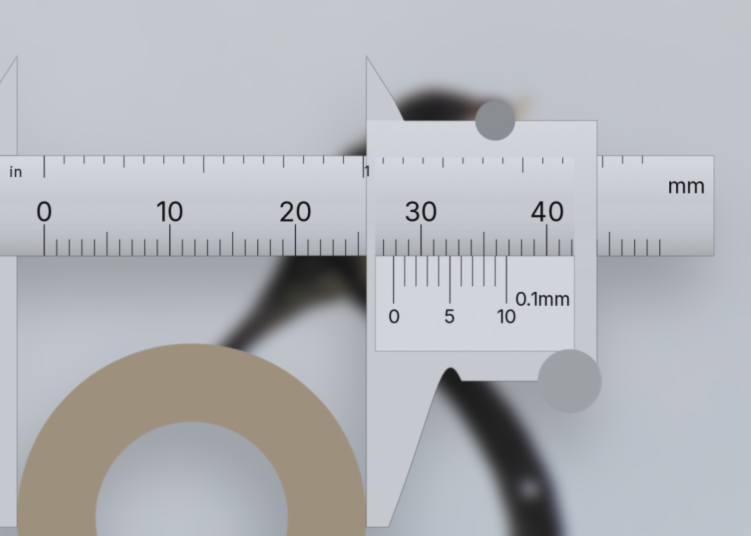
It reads 27.8,mm
